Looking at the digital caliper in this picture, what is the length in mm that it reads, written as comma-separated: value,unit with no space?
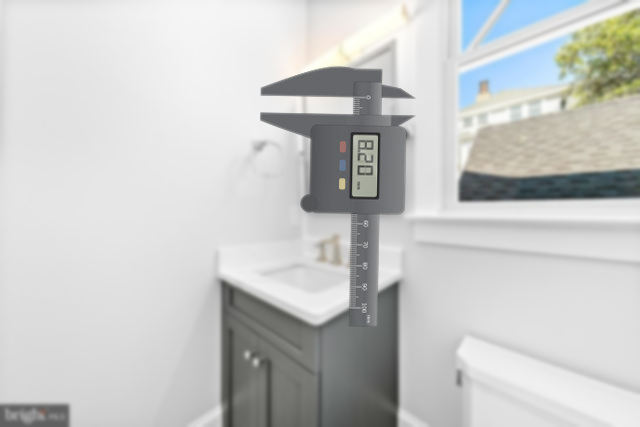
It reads 8.20,mm
